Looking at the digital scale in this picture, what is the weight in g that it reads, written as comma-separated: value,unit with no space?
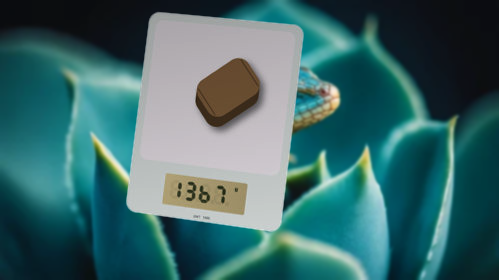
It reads 1367,g
